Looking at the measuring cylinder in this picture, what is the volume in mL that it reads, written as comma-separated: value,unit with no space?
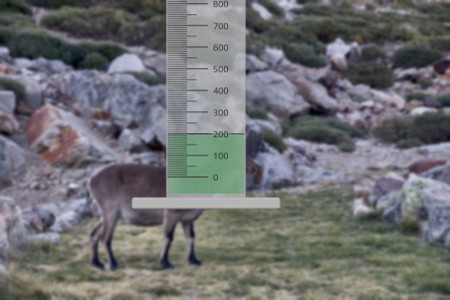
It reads 200,mL
